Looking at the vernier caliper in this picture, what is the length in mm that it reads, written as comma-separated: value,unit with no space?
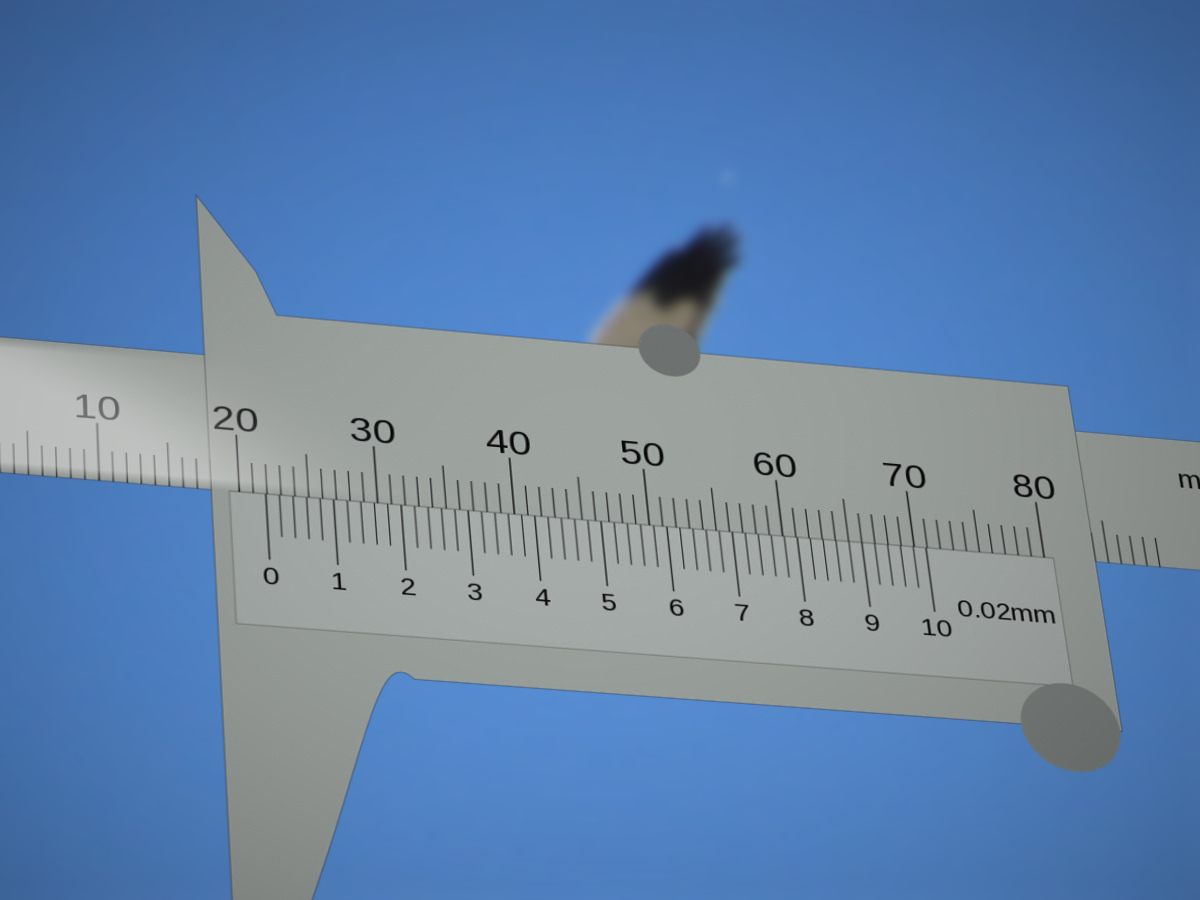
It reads 21.9,mm
